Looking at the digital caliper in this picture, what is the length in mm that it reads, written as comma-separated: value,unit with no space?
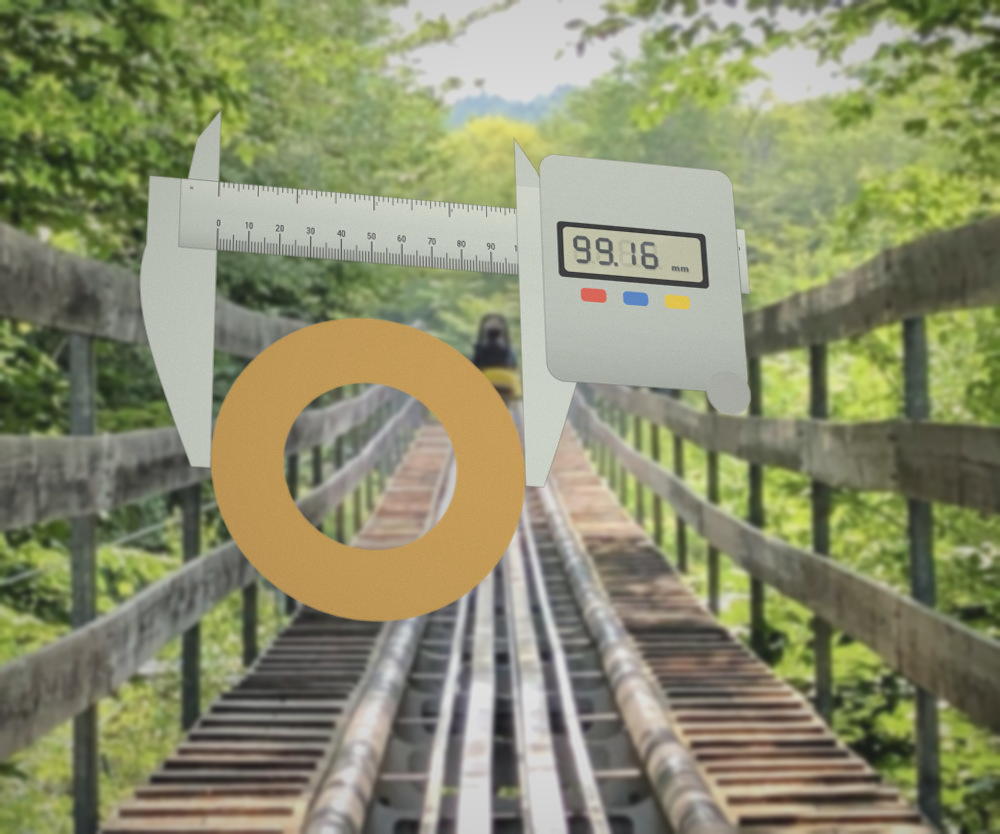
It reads 99.16,mm
